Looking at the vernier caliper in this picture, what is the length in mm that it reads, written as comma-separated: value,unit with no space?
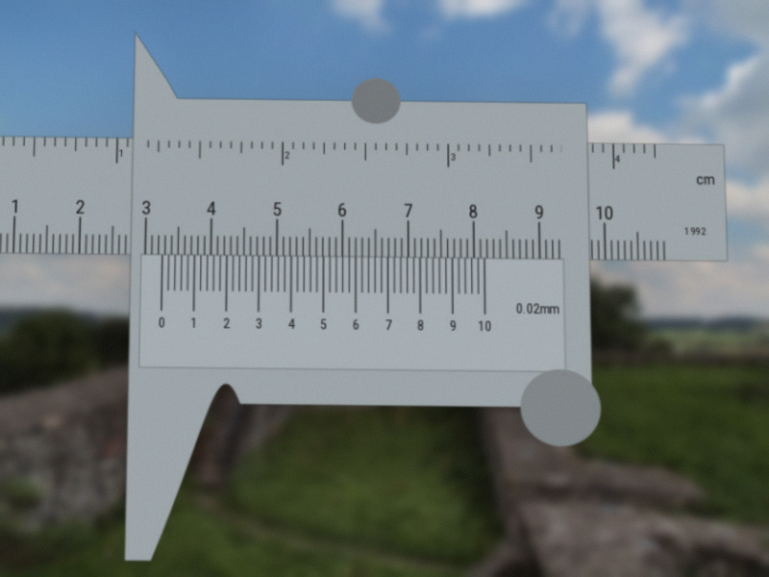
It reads 32.6,mm
